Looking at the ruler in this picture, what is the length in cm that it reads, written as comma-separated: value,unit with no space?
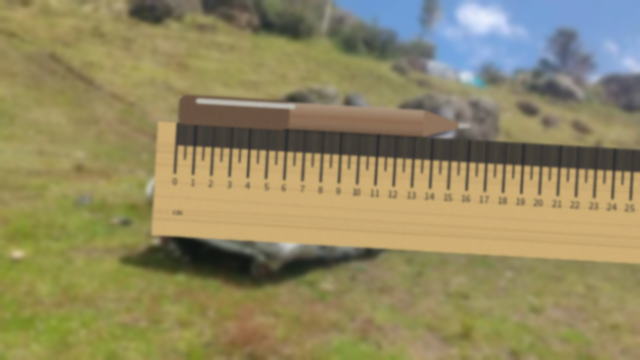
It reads 16,cm
